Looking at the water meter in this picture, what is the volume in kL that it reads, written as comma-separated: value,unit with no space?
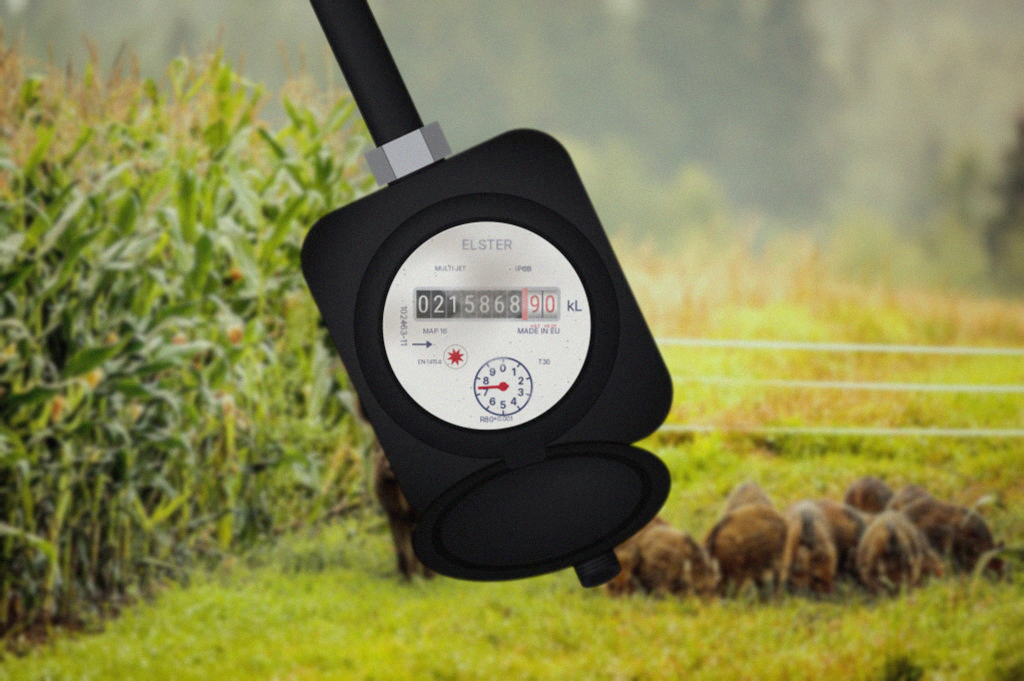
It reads 215868.907,kL
